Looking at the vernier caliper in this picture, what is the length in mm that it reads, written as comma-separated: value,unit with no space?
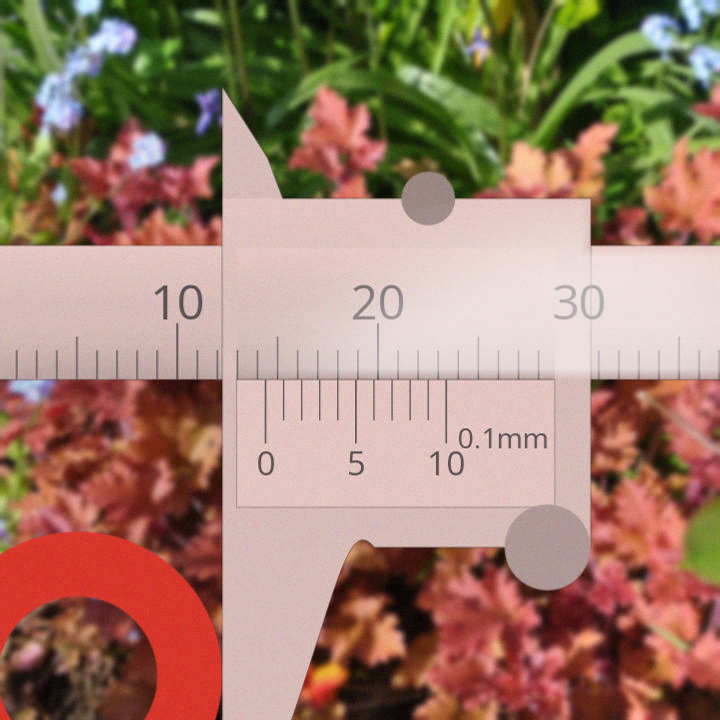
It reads 14.4,mm
